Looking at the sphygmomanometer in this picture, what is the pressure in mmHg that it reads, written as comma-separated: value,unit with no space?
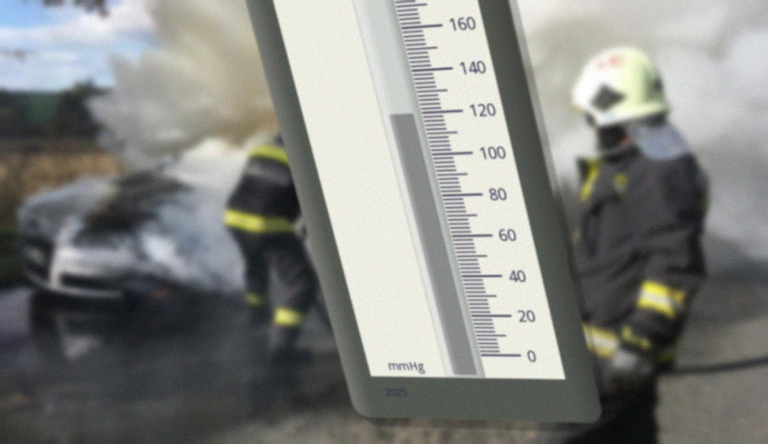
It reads 120,mmHg
